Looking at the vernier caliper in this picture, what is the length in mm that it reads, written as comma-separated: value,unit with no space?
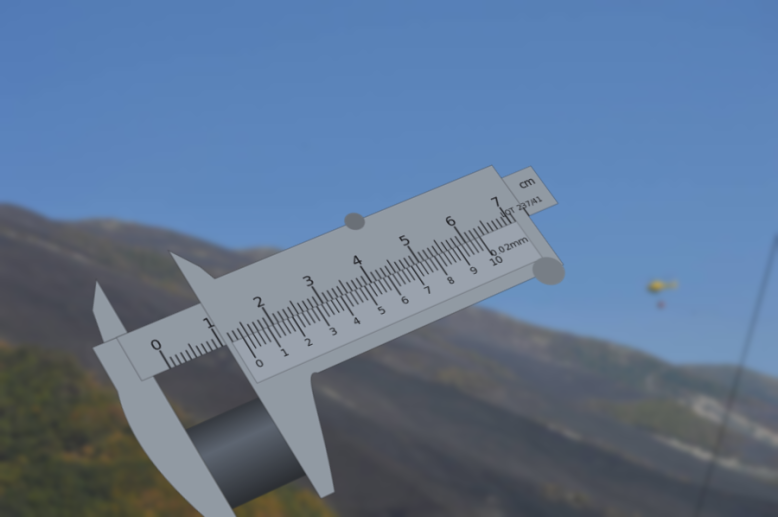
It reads 14.0,mm
